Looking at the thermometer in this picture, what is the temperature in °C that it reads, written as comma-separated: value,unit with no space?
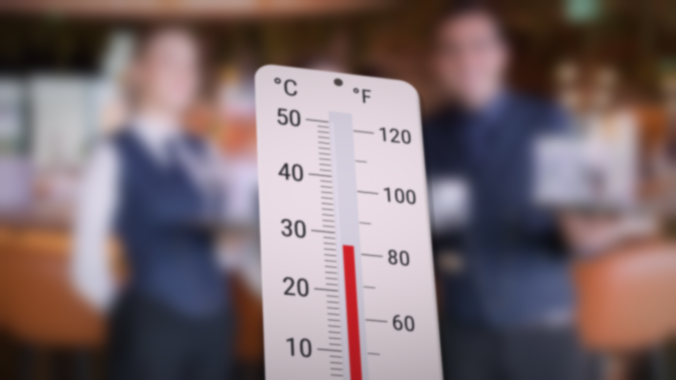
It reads 28,°C
